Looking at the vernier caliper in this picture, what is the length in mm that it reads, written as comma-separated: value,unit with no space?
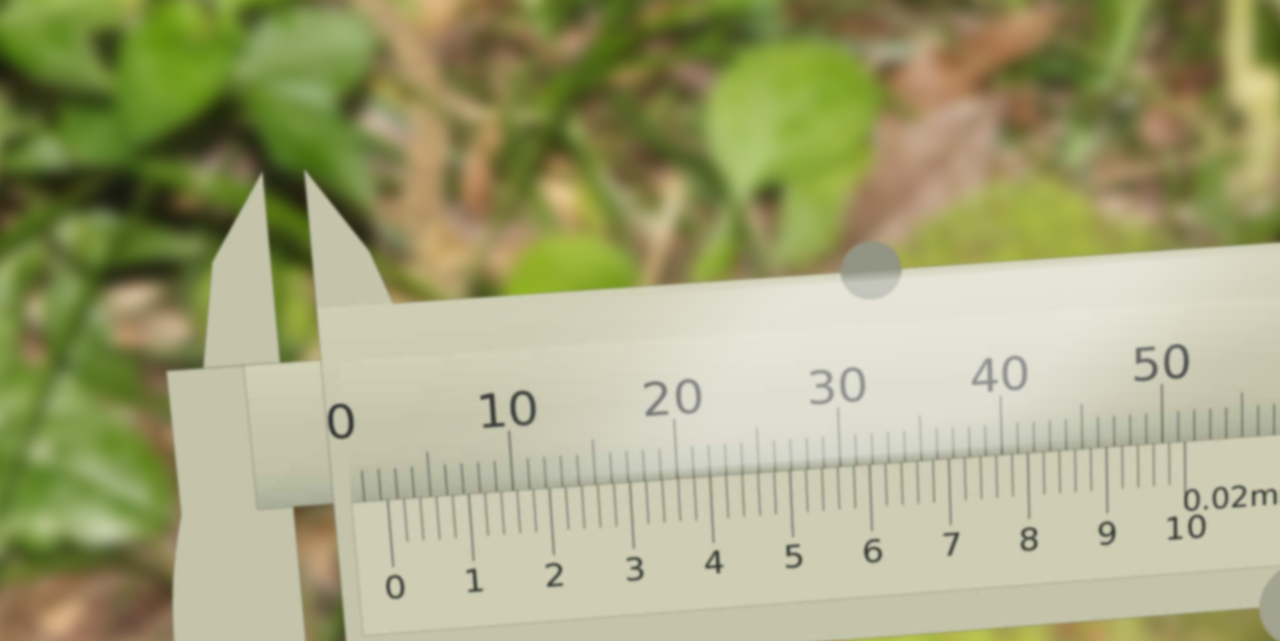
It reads 2.4,mm
